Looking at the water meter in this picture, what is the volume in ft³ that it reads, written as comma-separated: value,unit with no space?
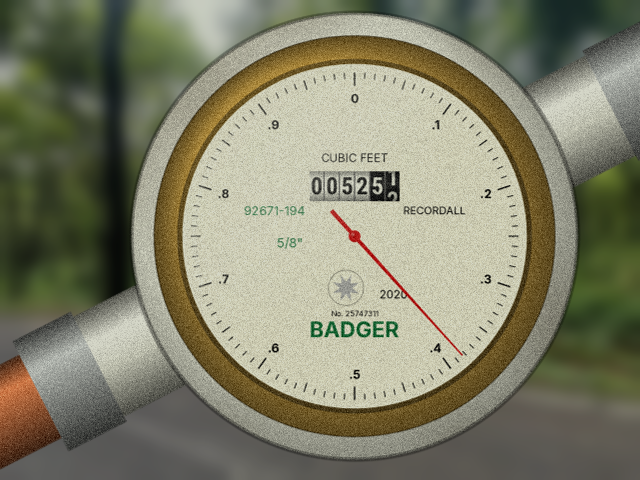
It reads 5251.38,ft³
